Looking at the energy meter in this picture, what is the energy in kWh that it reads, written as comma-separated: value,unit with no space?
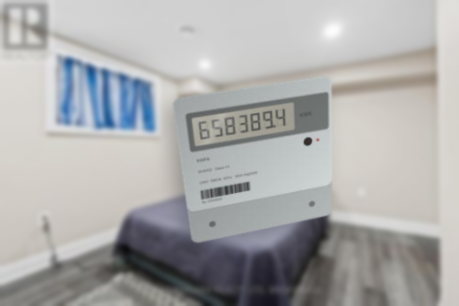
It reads 658389.4,kWh
